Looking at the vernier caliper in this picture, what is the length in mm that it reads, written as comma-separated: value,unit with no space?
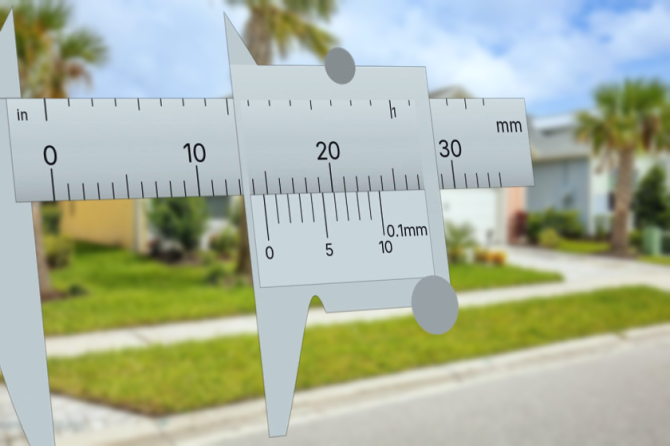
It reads 14.7,mm
